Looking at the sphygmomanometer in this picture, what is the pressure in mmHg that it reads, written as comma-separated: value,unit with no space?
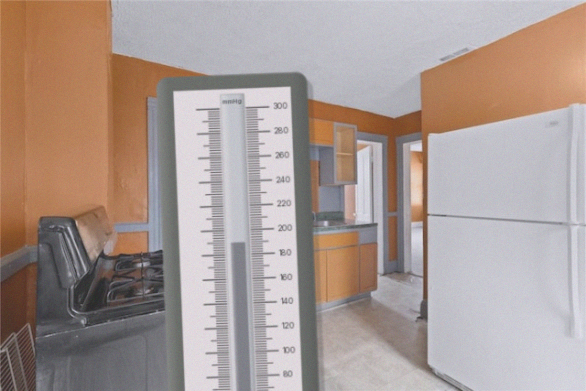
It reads 190,mmHg
